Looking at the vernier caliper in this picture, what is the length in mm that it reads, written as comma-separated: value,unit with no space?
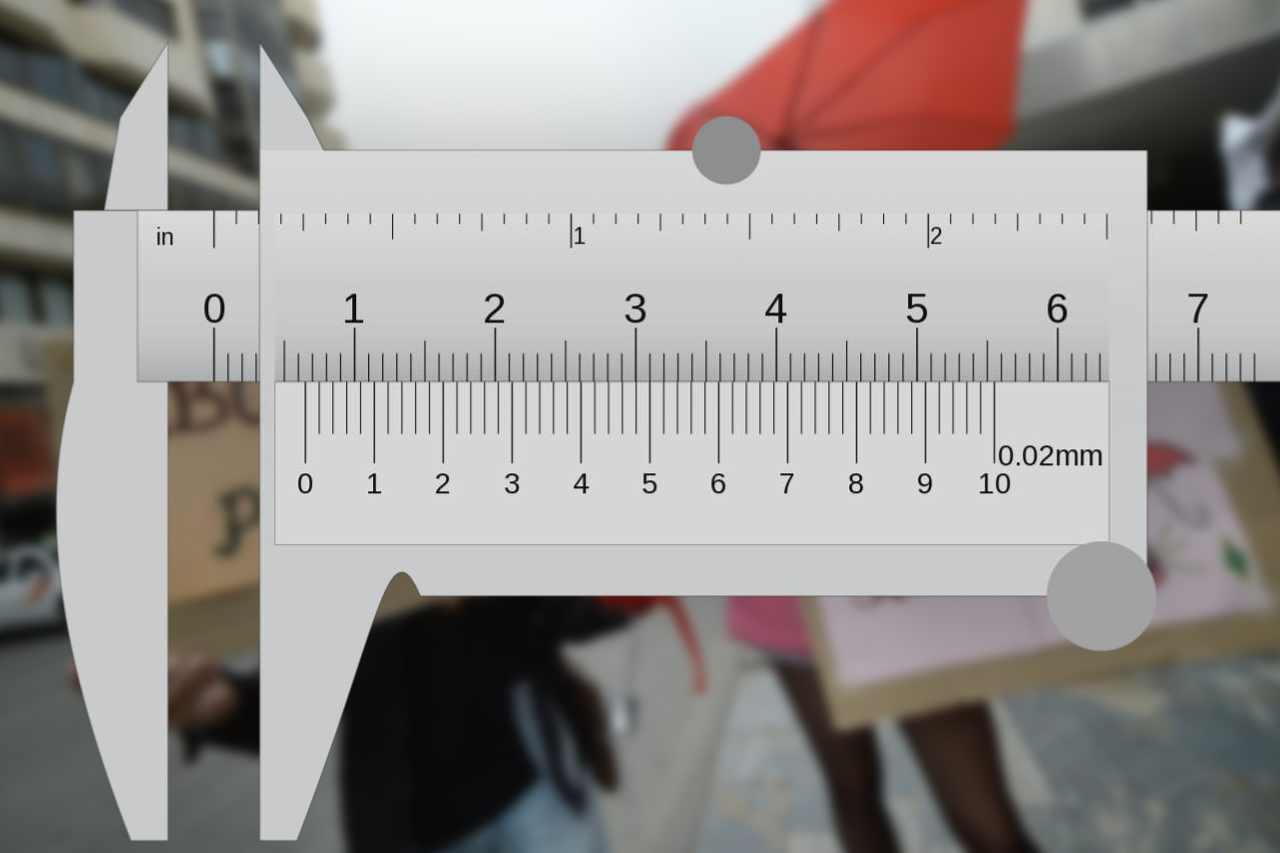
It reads 6.5,mm
